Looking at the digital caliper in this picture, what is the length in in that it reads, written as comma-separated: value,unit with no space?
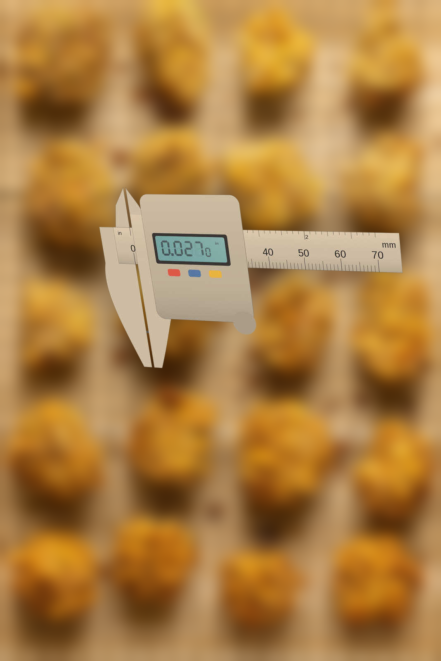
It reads 0.0270,in
